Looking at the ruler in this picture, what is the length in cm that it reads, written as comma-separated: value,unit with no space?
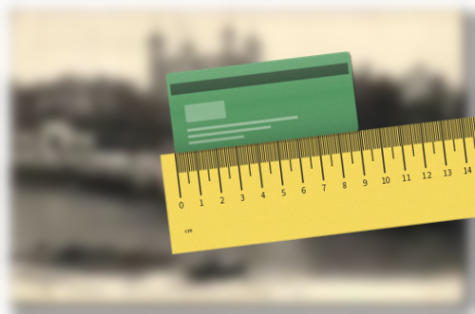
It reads 9,cm
